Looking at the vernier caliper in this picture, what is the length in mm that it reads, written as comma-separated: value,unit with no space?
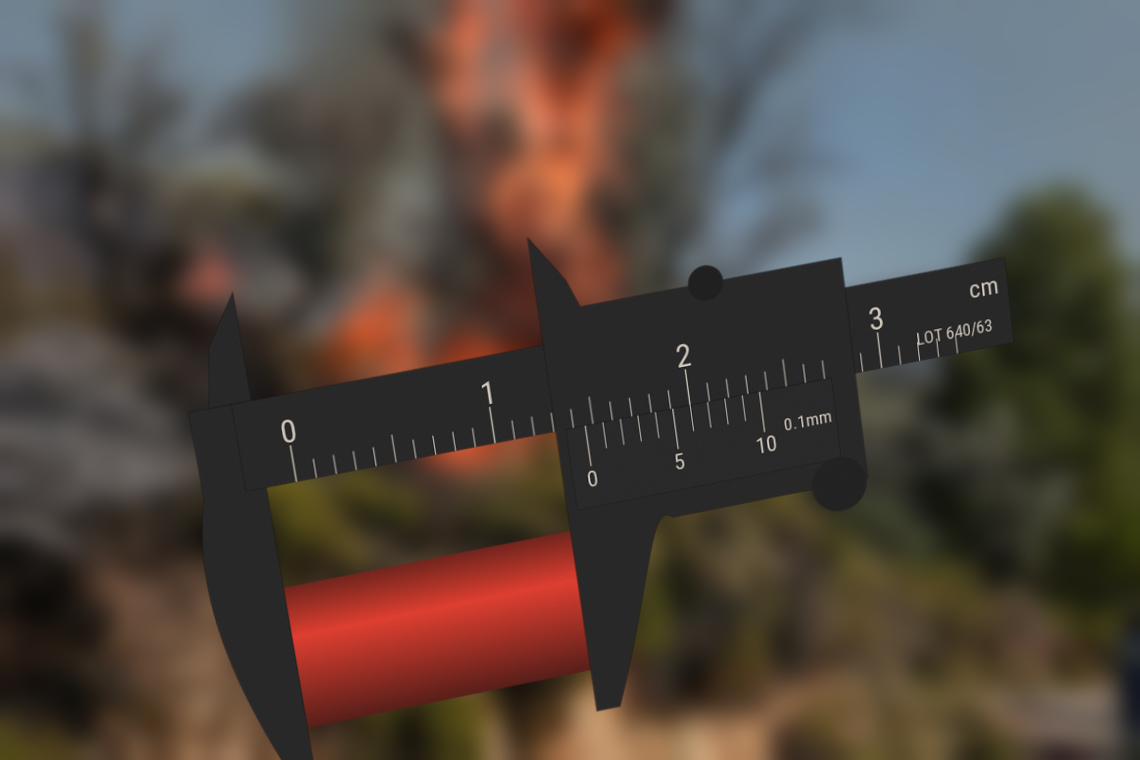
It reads 14.6,mm
